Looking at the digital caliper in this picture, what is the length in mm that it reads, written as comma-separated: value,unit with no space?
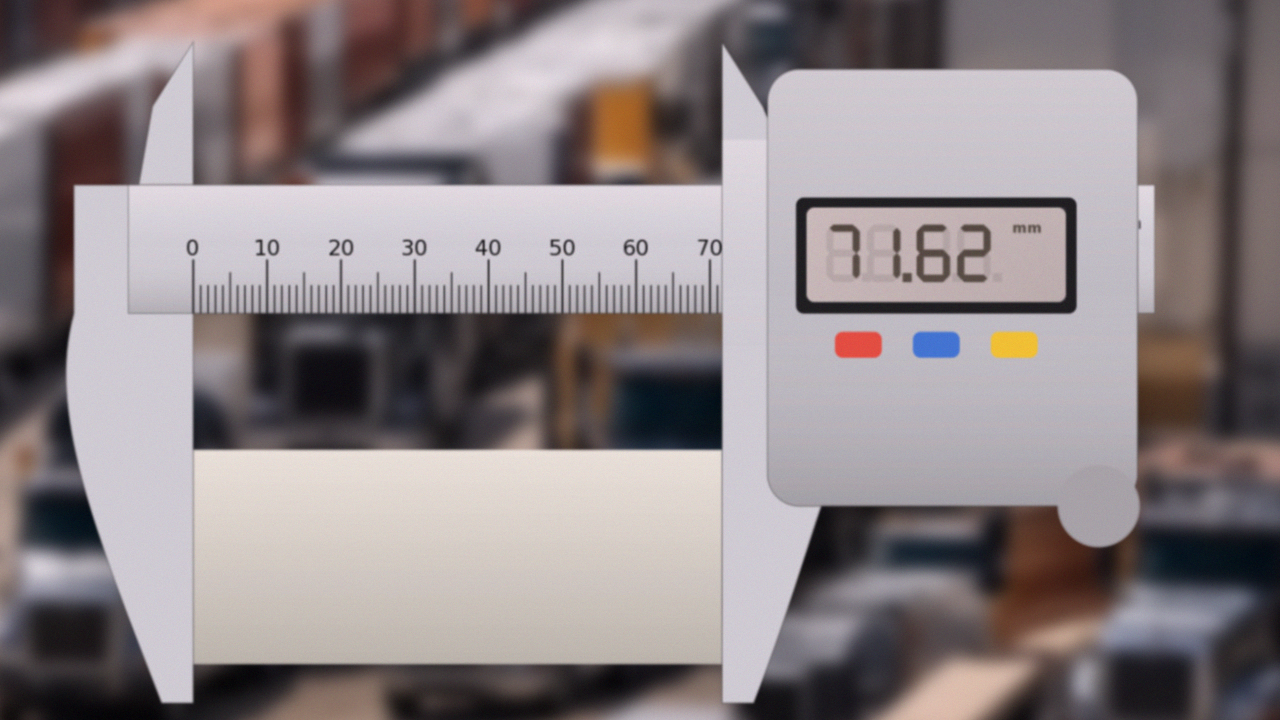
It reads 71.62,mm
